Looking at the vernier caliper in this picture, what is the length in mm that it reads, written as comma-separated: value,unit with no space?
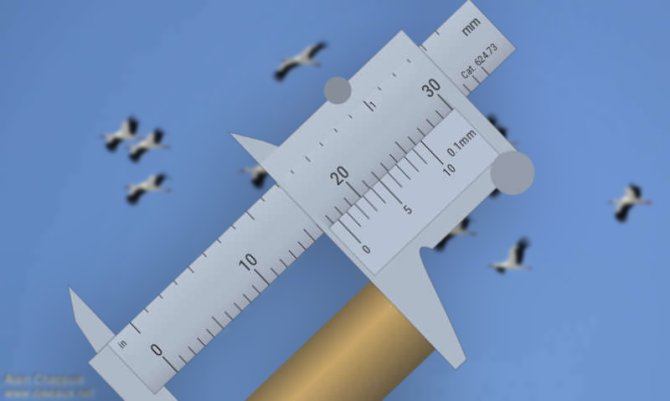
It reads 17.5,mm
